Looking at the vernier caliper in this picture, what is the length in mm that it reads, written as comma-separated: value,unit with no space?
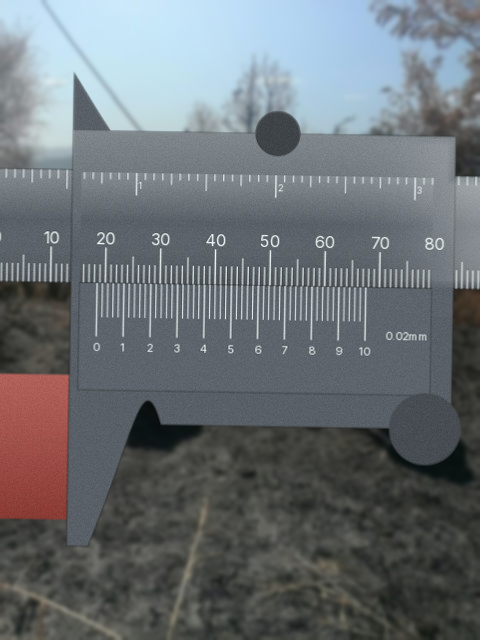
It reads 18.5,mm
